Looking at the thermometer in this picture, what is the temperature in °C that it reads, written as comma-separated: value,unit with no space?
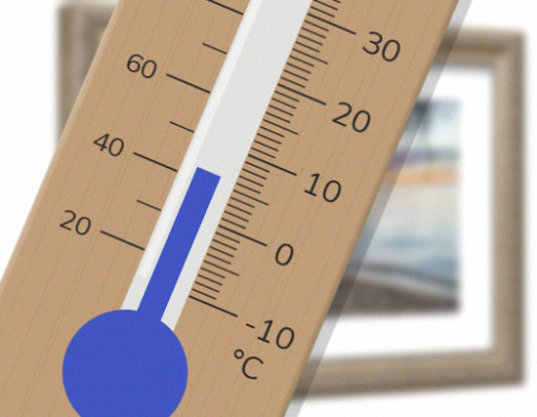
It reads 6,°C
